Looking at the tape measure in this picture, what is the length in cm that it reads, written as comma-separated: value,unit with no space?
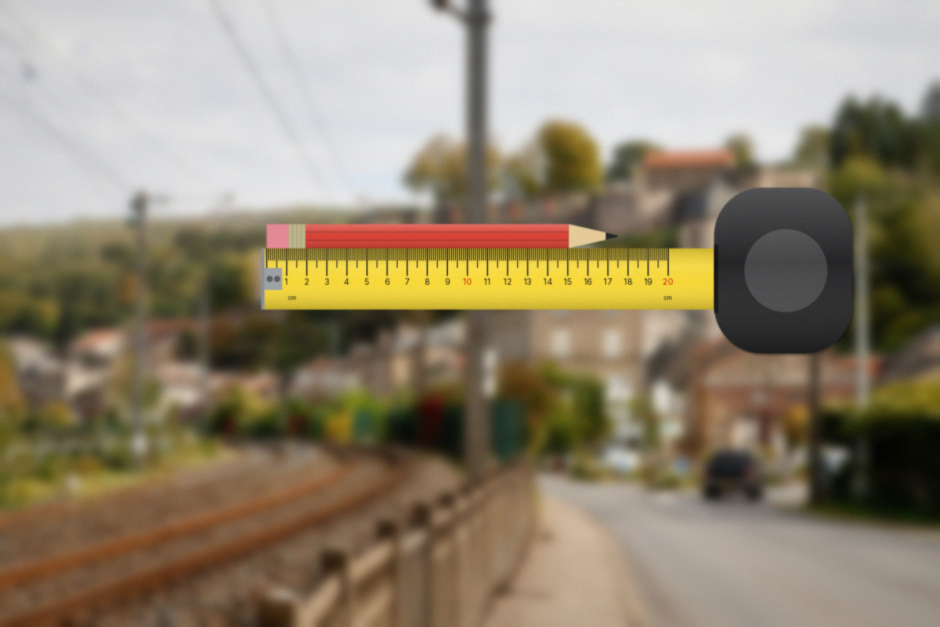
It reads 17.5,cm
